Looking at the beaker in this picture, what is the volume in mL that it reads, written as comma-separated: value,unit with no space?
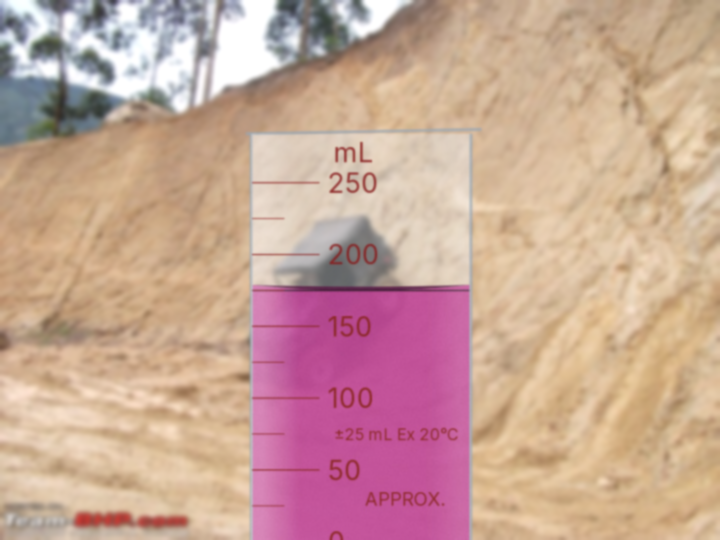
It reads 175,mL
